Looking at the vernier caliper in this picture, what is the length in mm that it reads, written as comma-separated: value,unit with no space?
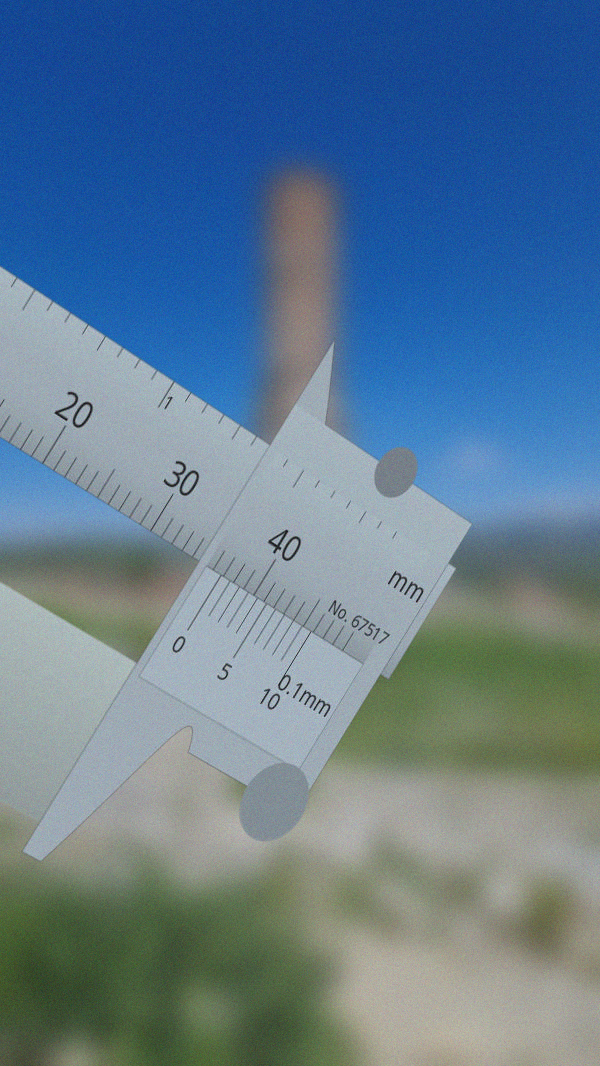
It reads 36.8,mm
